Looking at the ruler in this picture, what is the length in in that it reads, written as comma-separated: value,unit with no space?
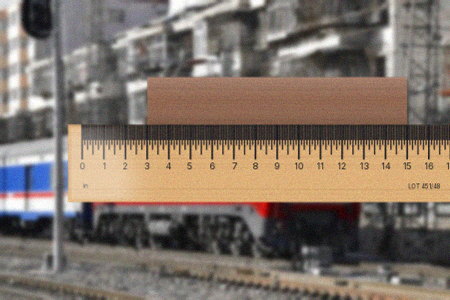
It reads 12,in
